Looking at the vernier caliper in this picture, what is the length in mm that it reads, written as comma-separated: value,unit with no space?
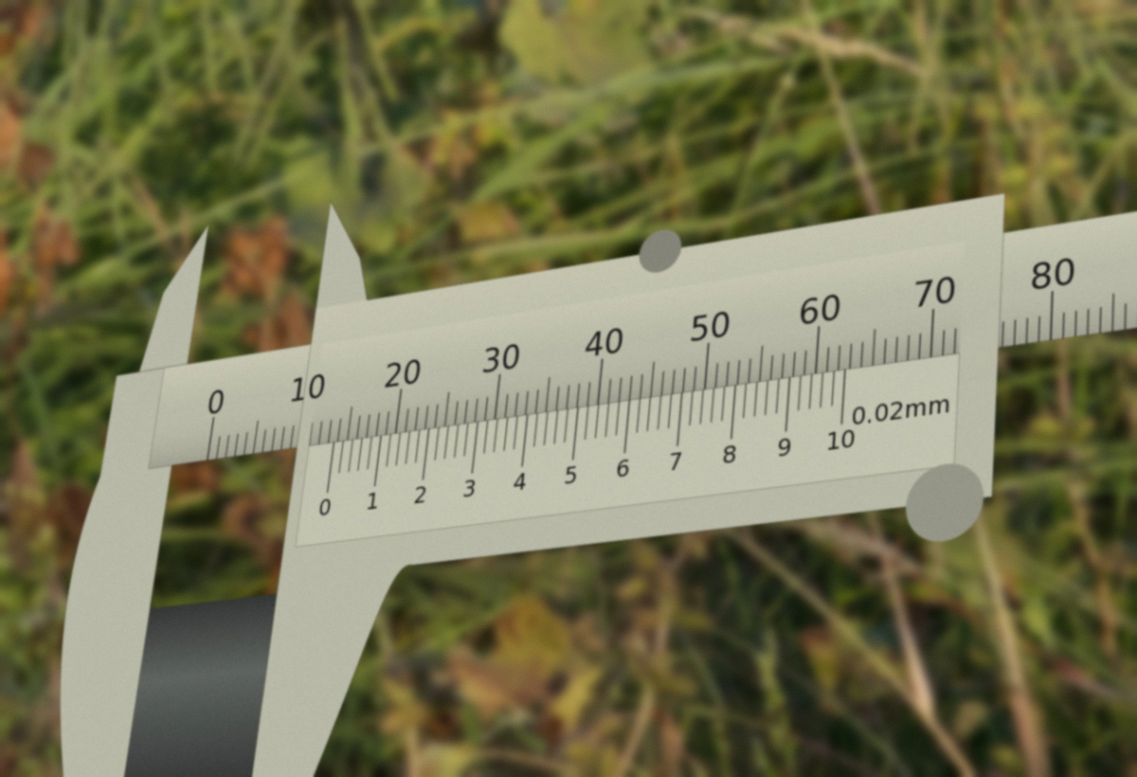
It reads 13.6,mm
